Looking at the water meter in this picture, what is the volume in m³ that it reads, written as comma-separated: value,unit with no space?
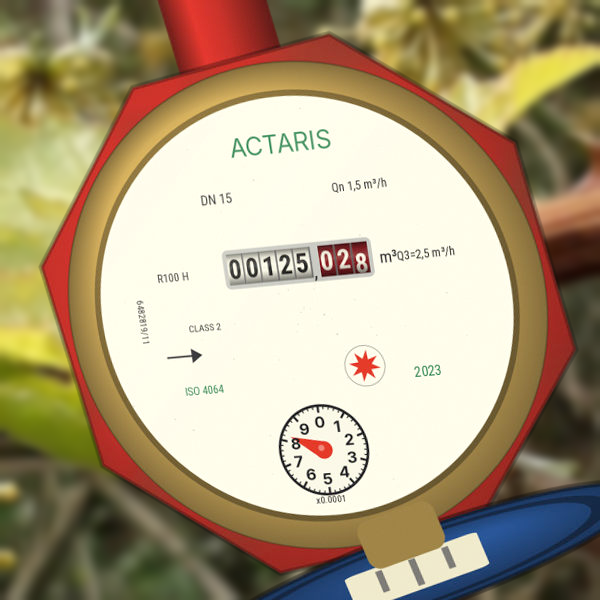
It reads 125.0278,m³
